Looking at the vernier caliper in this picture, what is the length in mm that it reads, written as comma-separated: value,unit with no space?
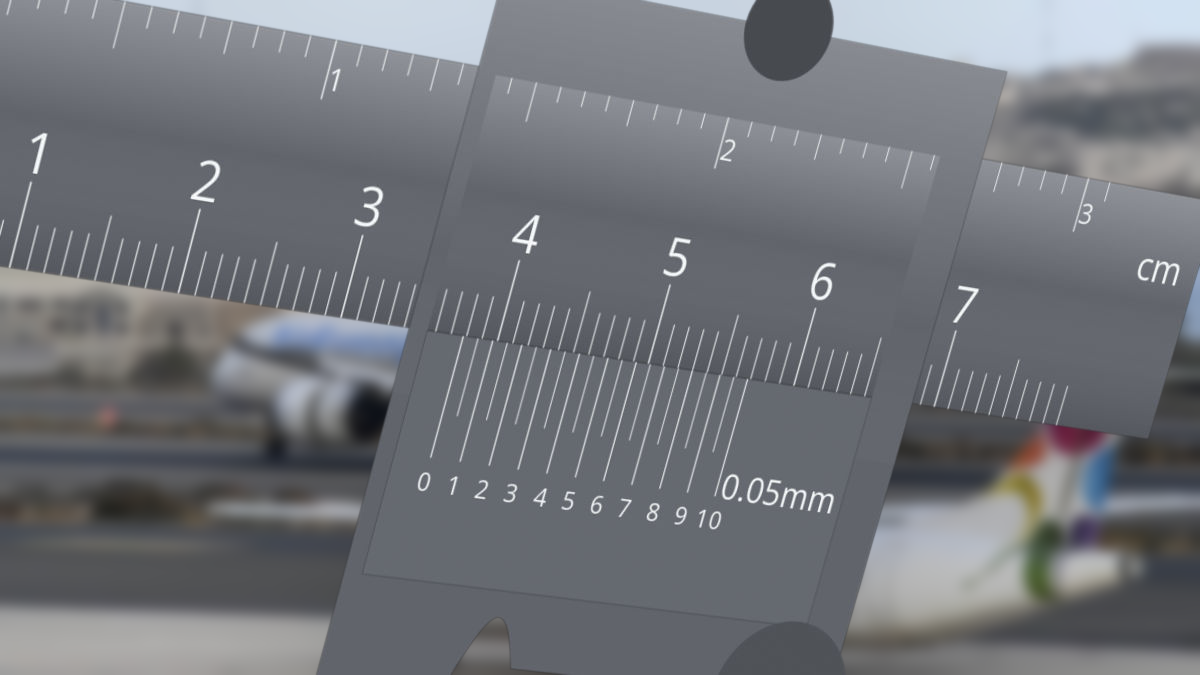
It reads 37.8,mm
